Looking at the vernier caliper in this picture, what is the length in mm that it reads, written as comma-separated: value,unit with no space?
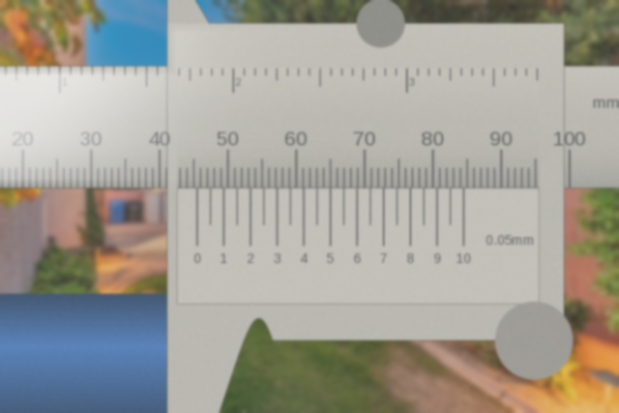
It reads 45.5,mm
